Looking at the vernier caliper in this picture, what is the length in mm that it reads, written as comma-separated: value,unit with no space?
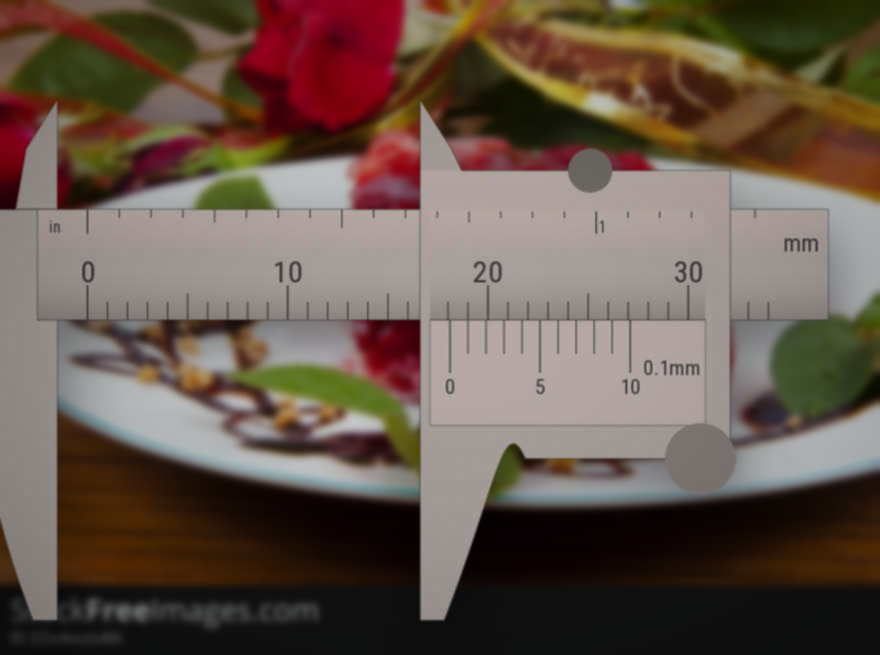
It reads 18.1,mm
